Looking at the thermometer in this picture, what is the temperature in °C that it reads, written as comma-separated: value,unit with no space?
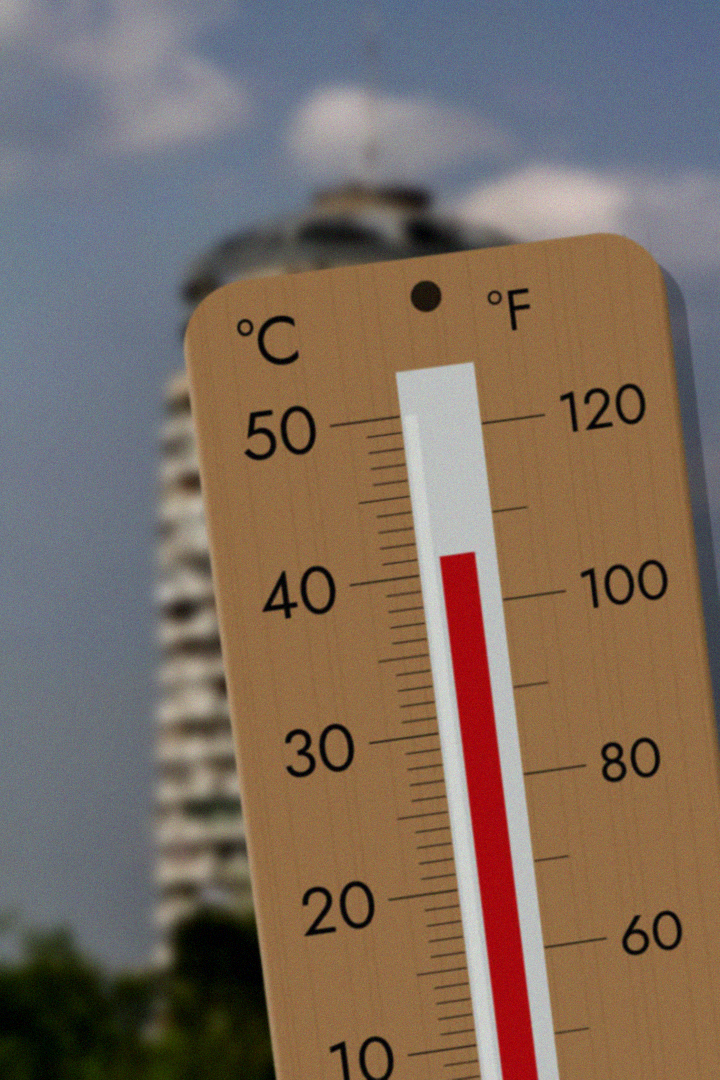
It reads 41,°C
